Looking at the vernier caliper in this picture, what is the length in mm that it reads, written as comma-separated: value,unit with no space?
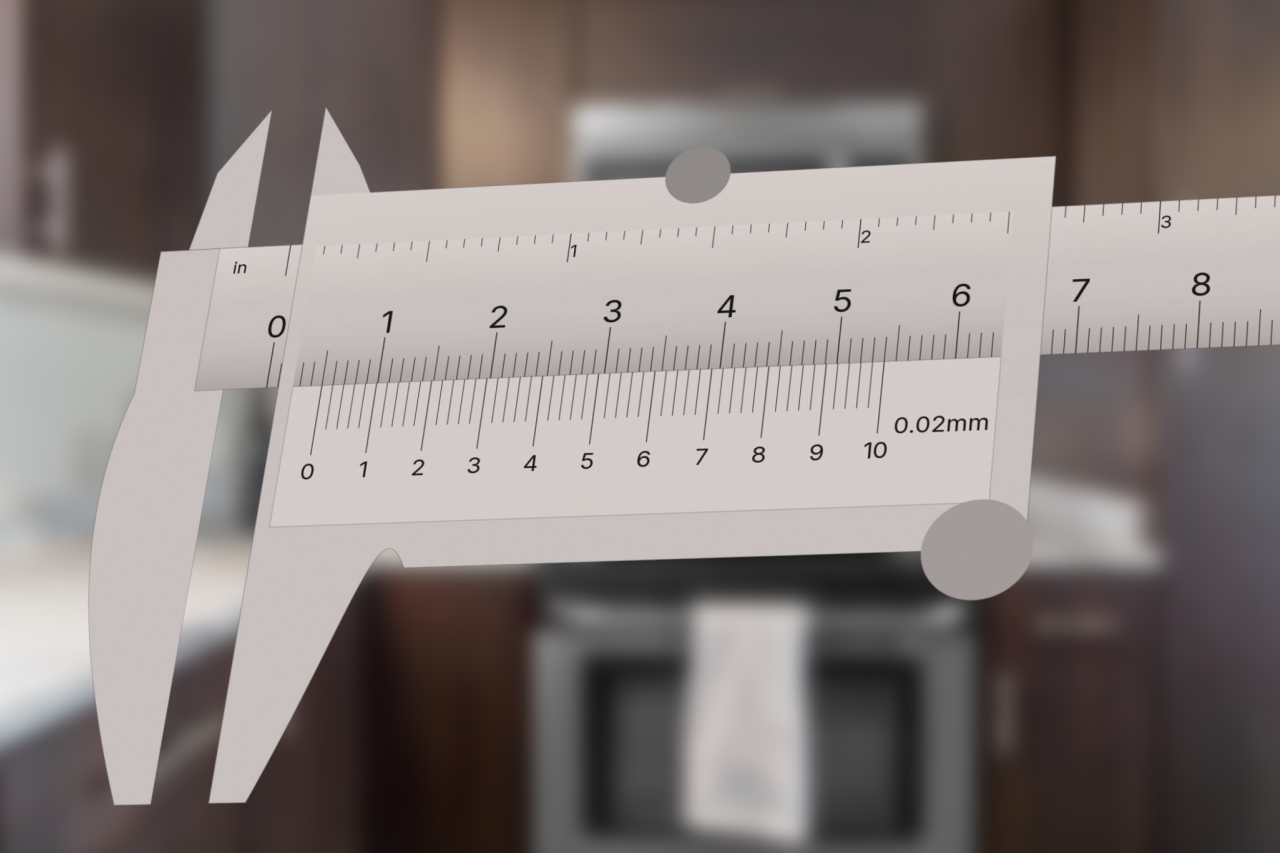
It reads 5.0,mm
